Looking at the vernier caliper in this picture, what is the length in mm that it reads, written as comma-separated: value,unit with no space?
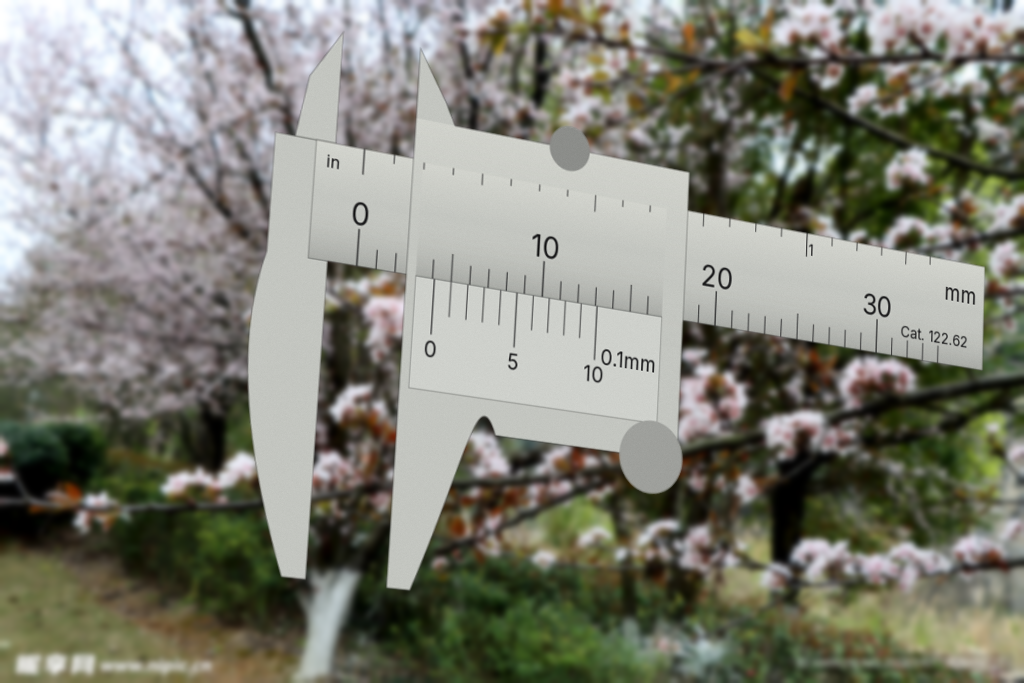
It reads 4.1,mm
